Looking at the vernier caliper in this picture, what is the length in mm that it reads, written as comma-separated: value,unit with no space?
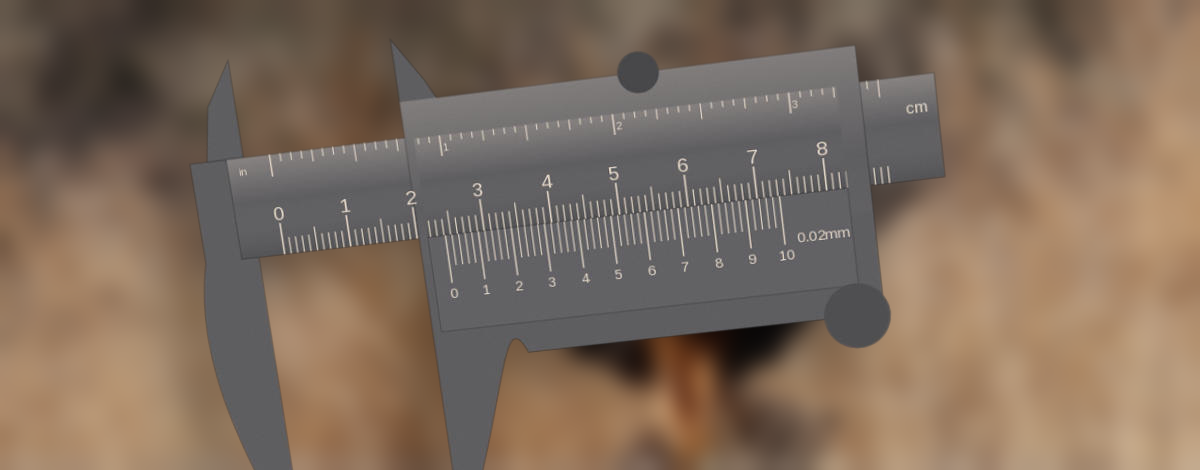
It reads 24.2,mm
